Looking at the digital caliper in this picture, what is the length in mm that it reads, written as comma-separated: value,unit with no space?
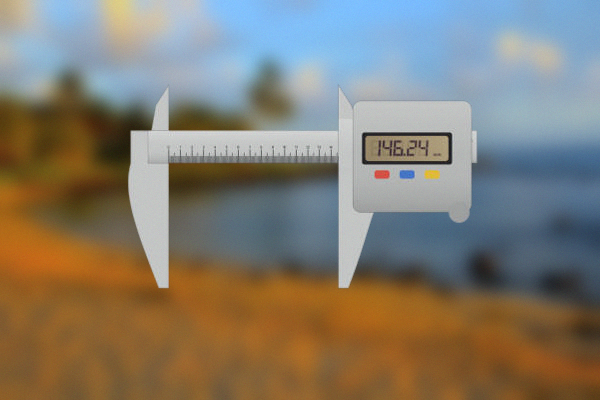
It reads 146.24,mm
